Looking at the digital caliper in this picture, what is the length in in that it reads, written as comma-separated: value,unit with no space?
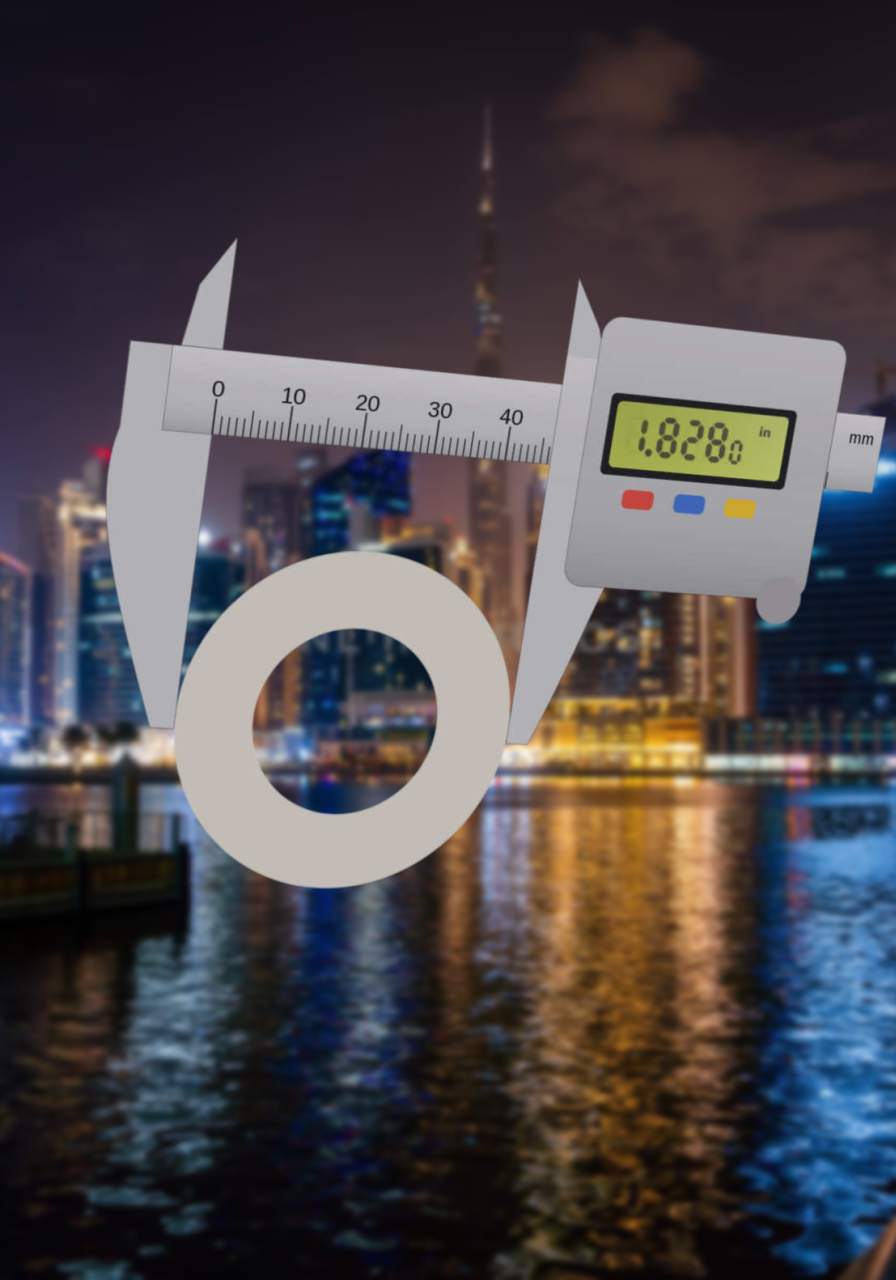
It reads 1.8280,in
